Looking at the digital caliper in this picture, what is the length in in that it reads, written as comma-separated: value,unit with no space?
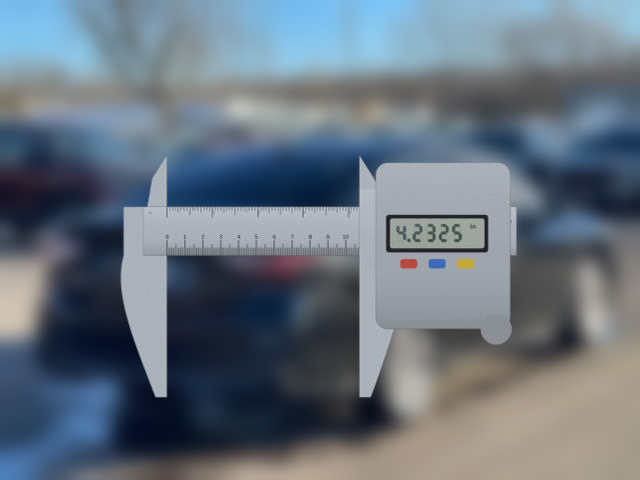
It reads 4.2325,in
